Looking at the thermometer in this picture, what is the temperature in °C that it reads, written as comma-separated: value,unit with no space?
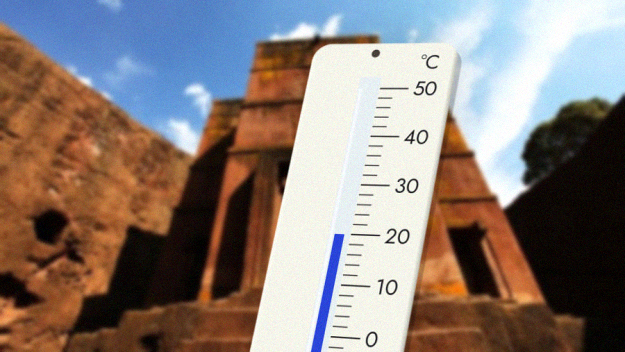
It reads 20,°C
